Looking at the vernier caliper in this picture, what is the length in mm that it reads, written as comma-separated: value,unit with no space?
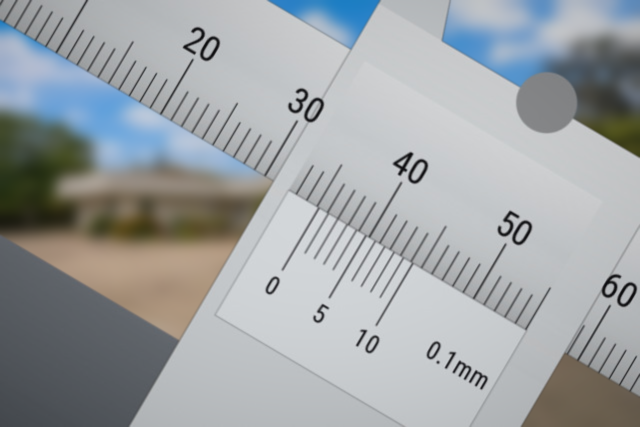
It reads 35.2,mm
